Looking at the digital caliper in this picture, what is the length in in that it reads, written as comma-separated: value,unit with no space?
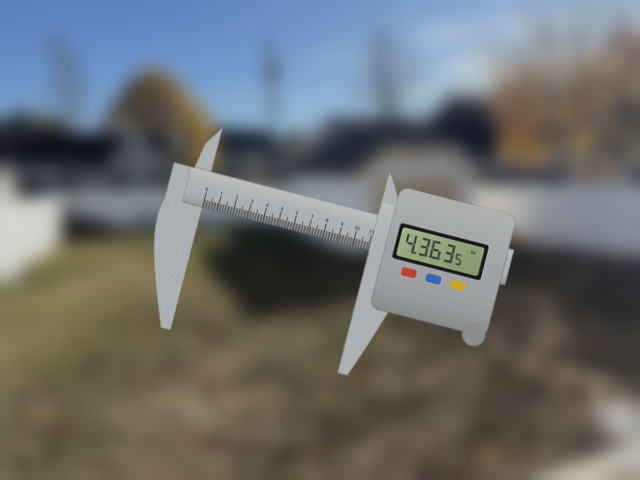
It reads 4.3635,in
